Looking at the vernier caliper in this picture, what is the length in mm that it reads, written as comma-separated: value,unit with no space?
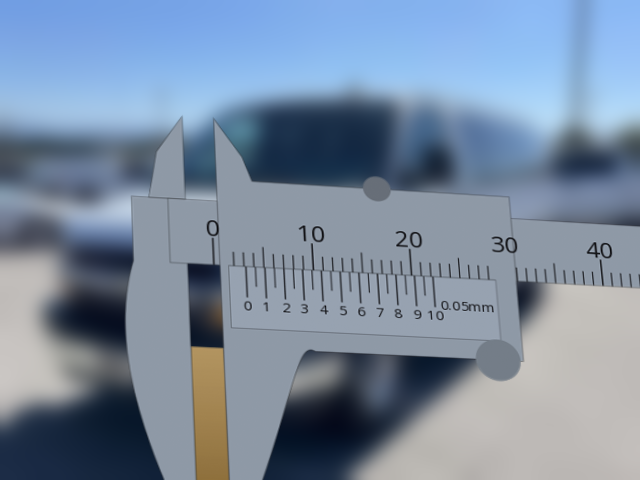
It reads 3.2,mm
